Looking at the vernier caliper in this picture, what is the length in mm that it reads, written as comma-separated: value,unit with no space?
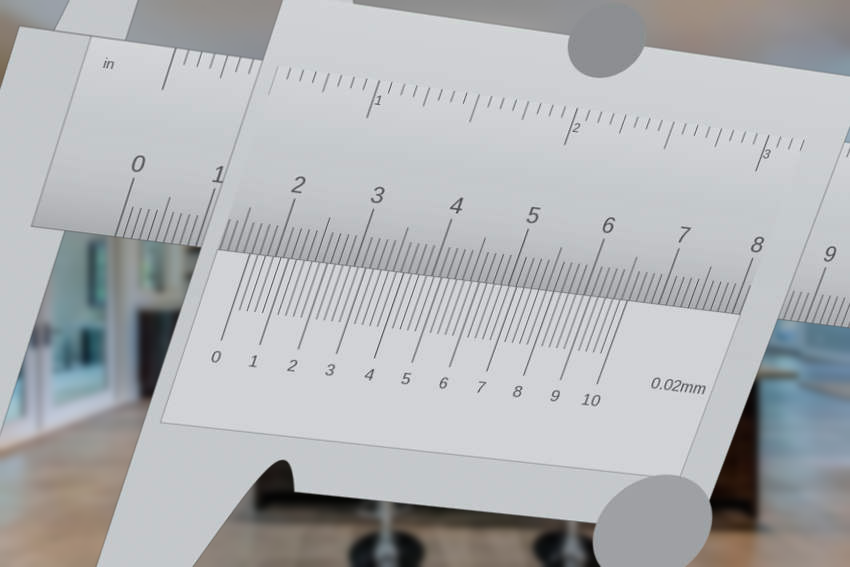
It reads 16.8,mm
